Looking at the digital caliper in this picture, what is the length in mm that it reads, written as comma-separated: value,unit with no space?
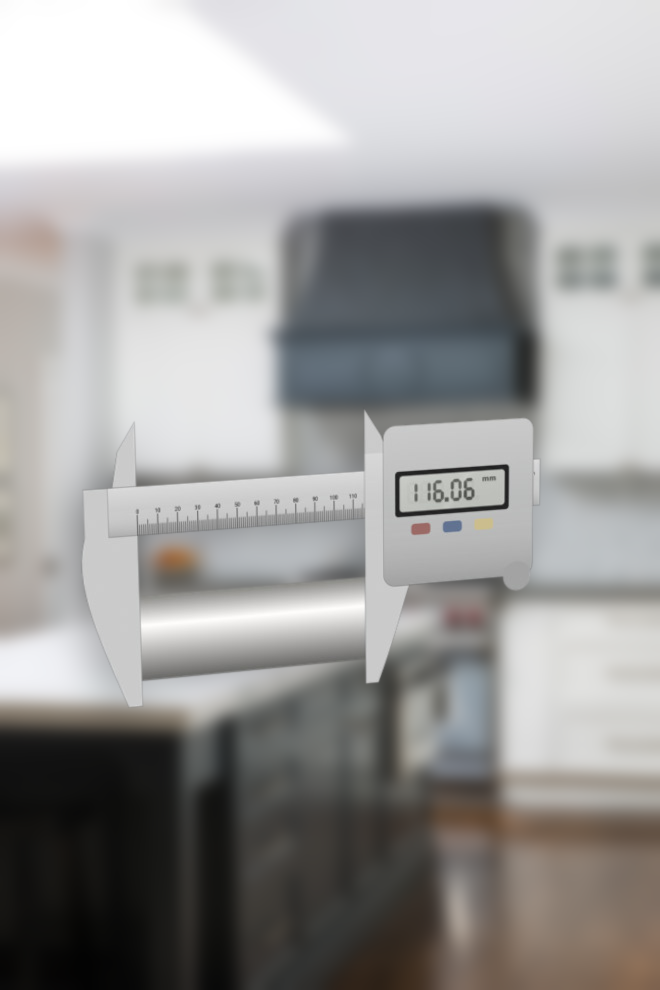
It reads 116.06,mm
